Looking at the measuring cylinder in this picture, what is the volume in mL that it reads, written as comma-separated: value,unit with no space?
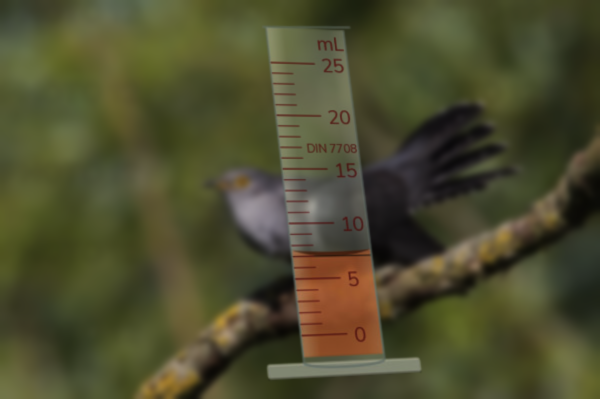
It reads 7,mL
